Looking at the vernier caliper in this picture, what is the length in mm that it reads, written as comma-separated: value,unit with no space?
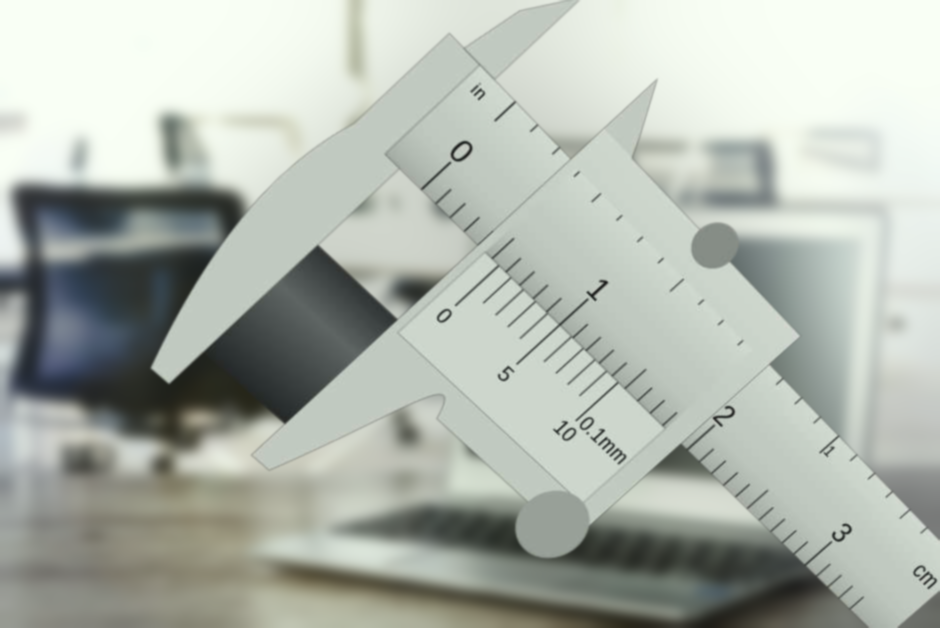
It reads 5.5,mm
